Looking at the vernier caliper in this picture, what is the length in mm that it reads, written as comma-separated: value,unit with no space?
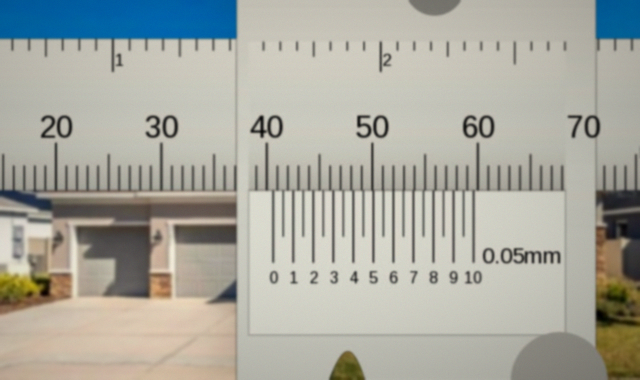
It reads 40.6,mm
